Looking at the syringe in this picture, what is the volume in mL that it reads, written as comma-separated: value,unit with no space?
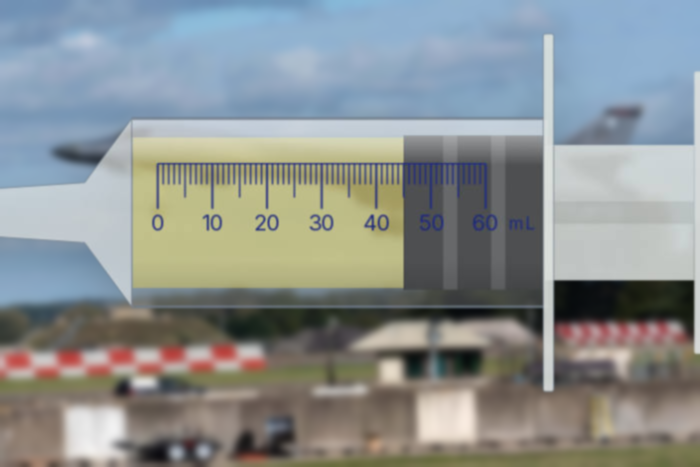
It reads 45,mL
